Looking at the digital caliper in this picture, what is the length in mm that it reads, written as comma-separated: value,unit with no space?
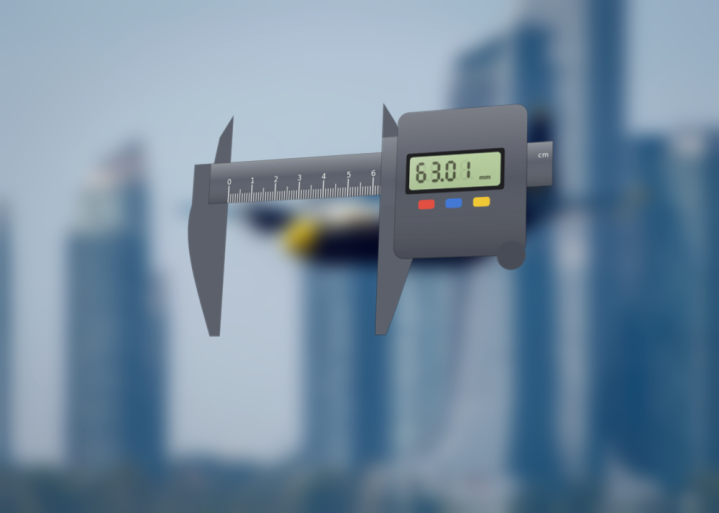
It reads 63.01,mm
